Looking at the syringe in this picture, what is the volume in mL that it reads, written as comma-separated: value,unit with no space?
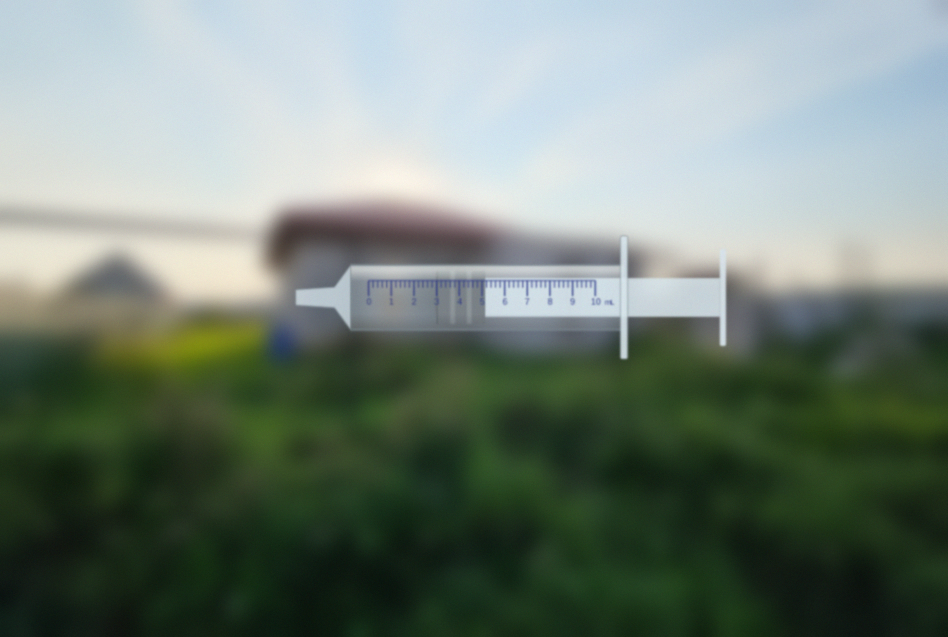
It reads 3,mL
